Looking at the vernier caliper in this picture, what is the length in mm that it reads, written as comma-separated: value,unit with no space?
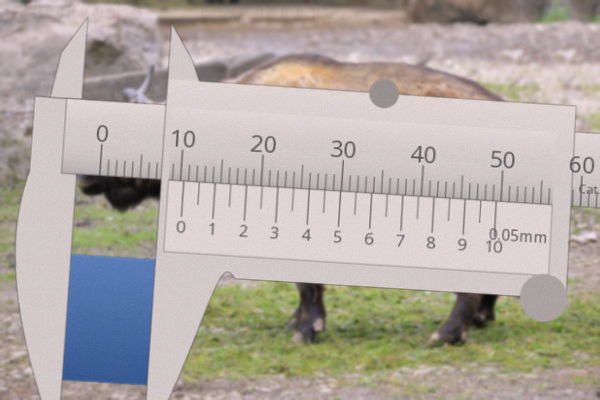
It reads 10.4,mm
